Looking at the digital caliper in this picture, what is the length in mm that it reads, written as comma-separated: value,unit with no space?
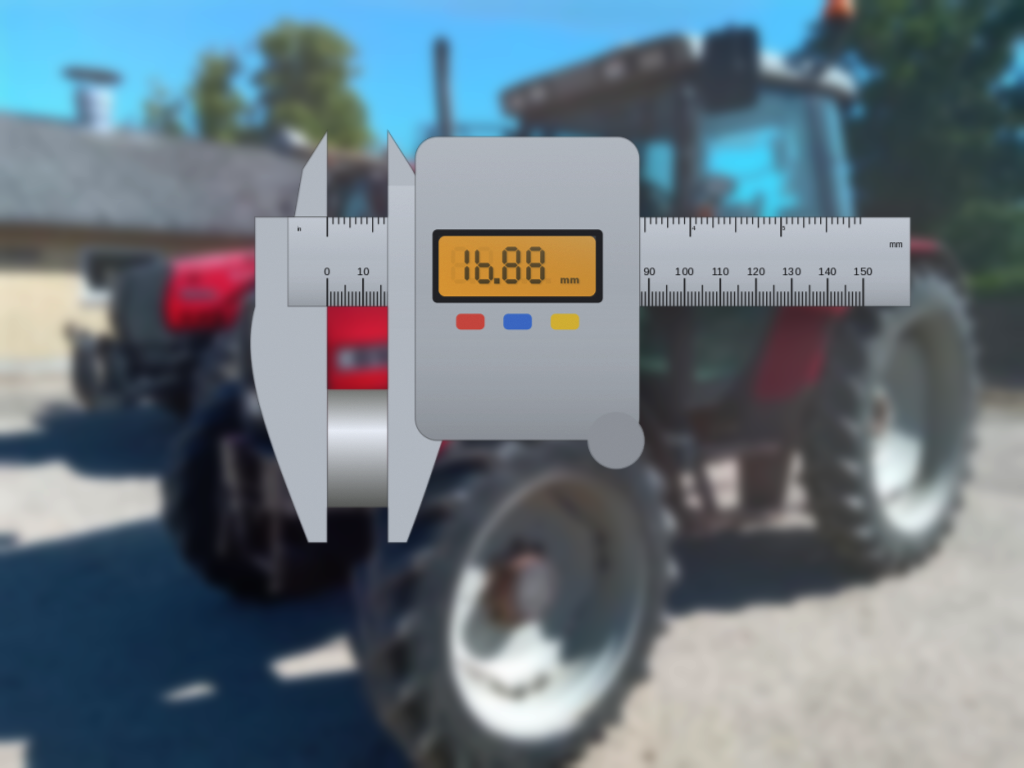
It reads 16.88,mm
